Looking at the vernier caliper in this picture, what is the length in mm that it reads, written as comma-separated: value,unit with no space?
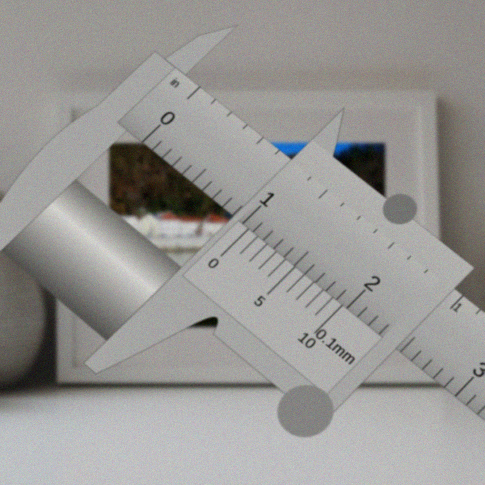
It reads 10.6,mm
